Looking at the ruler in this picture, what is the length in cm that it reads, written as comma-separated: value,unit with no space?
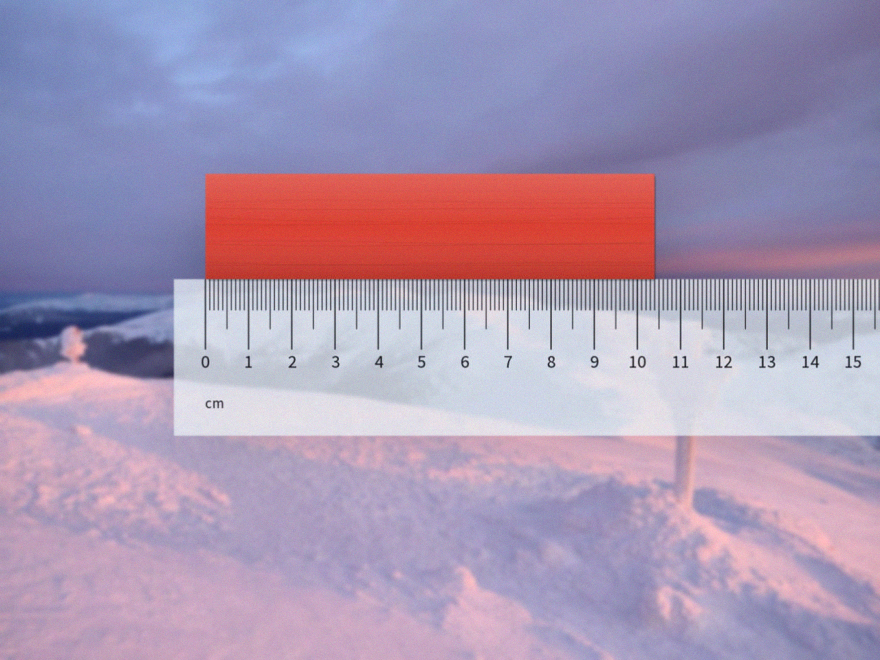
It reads 10.4,cm
